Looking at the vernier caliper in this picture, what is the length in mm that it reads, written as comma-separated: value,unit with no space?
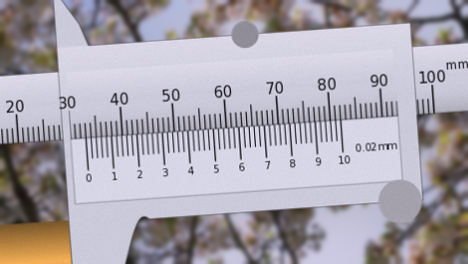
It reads 33.0,mm
